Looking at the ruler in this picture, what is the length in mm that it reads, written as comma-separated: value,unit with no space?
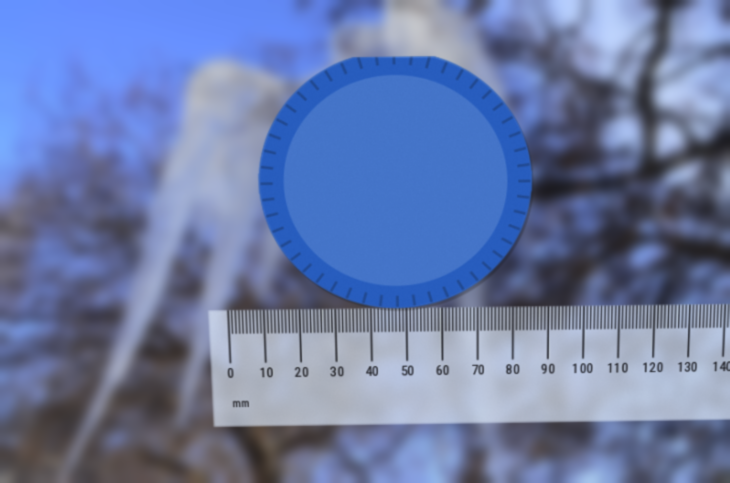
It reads 75,mm
